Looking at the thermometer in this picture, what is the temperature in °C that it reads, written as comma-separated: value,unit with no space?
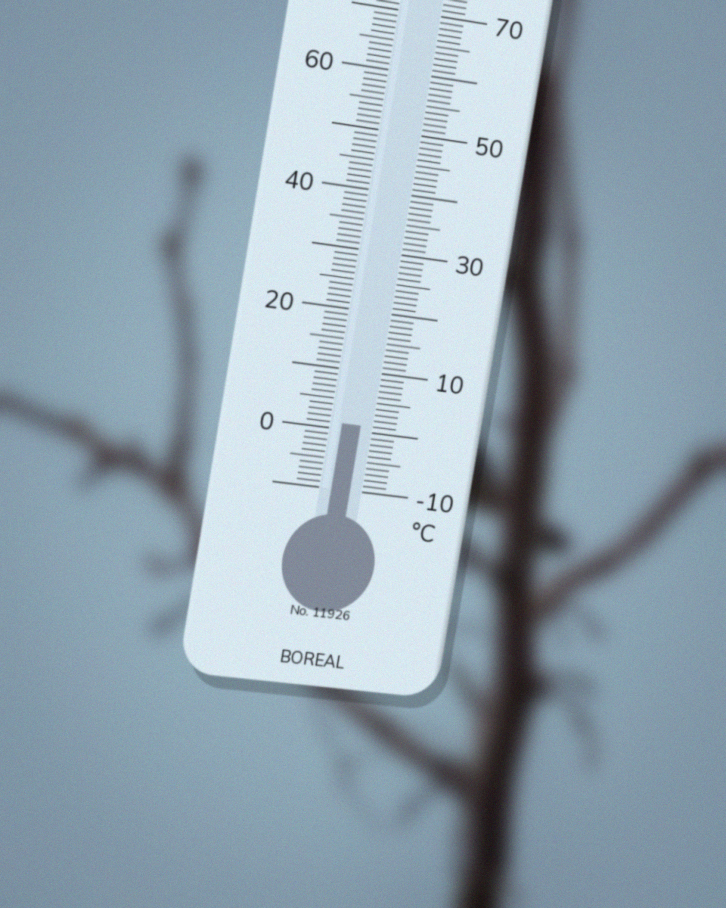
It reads 1,°C
